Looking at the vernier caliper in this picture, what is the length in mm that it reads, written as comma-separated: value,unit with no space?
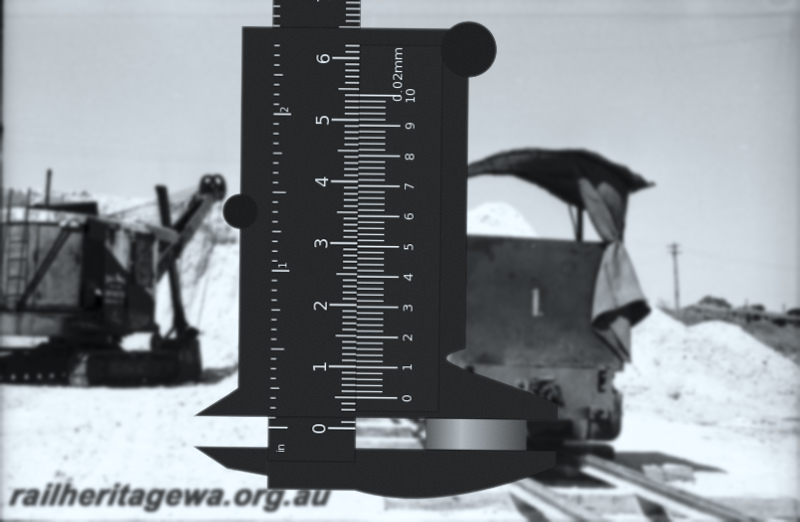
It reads 5.0,mm
